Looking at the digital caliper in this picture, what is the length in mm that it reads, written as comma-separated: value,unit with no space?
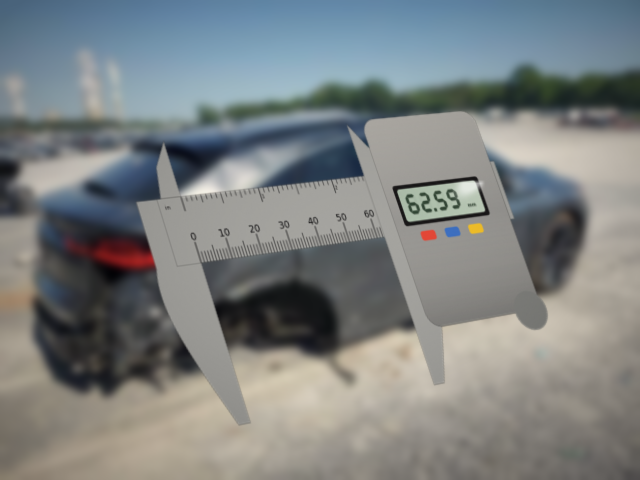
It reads 62.59,mm
